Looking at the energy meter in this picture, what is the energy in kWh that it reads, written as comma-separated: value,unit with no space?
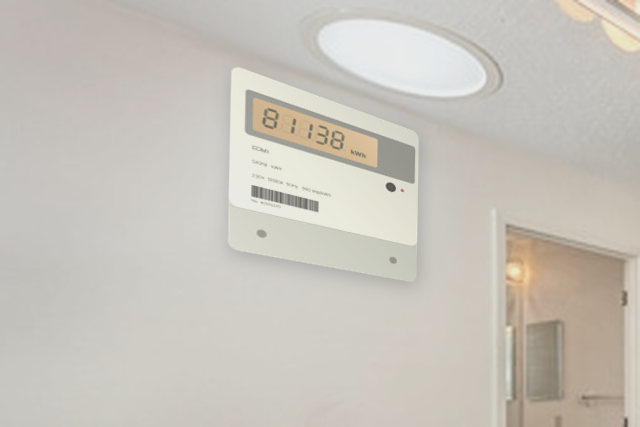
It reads 81138,kWh
